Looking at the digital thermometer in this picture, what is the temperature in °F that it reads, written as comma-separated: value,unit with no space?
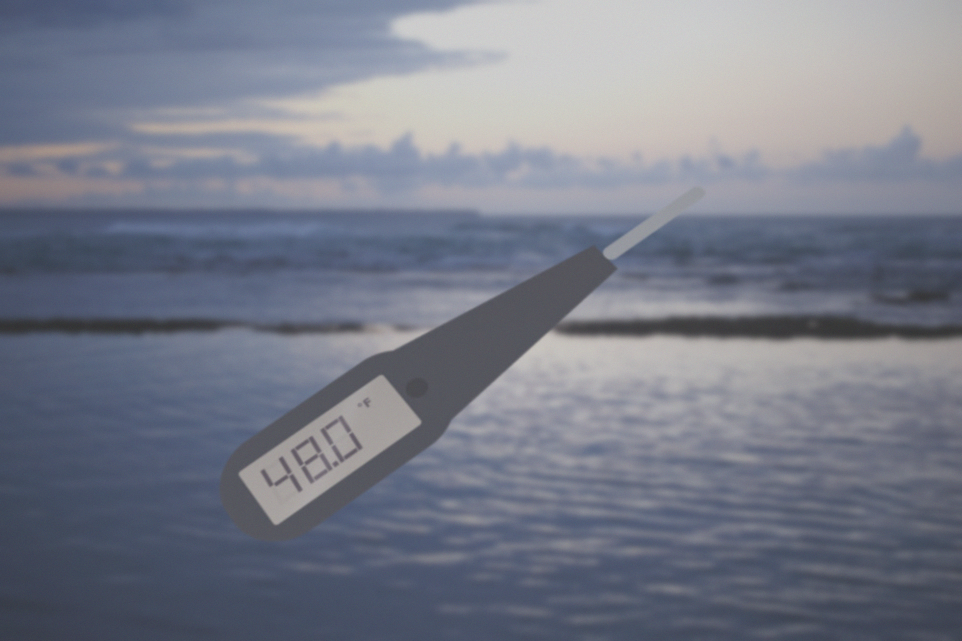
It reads 48.0,°F
